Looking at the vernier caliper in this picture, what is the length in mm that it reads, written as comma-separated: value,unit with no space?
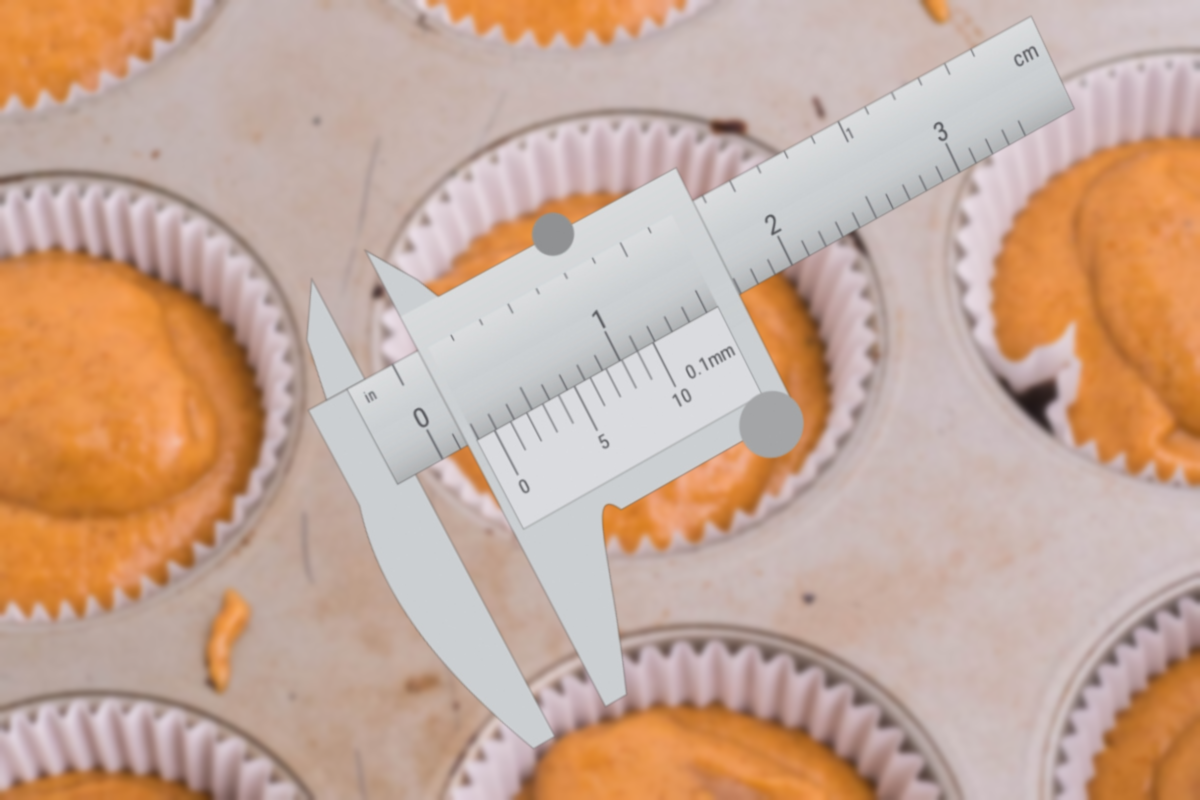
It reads 2.9,mm
